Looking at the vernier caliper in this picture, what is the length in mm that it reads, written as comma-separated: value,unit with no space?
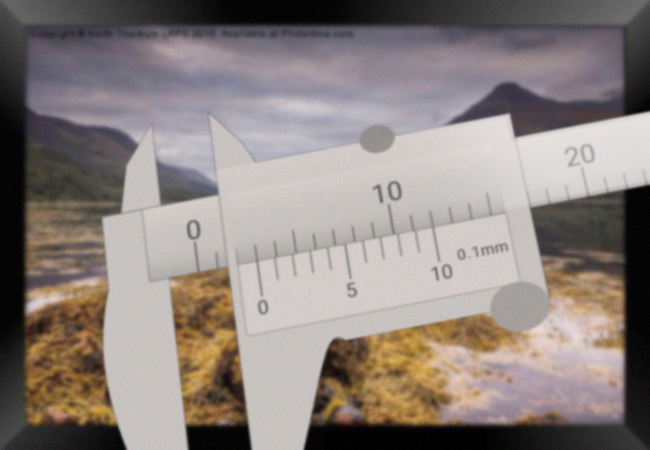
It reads 3.0,mm
